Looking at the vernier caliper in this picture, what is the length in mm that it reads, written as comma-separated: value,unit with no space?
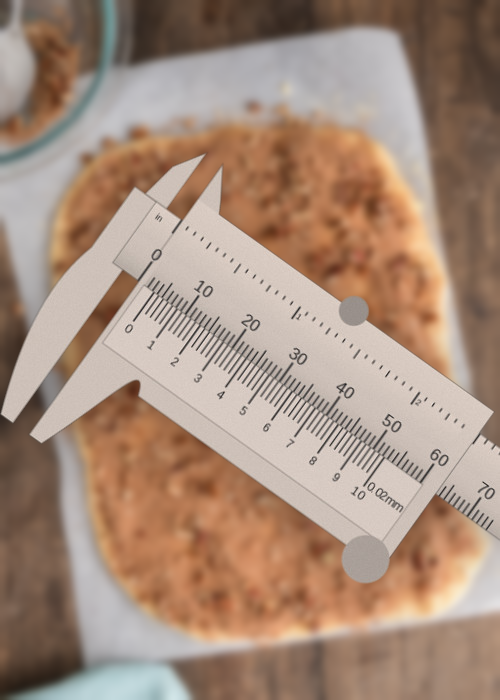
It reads 3.4,mm
